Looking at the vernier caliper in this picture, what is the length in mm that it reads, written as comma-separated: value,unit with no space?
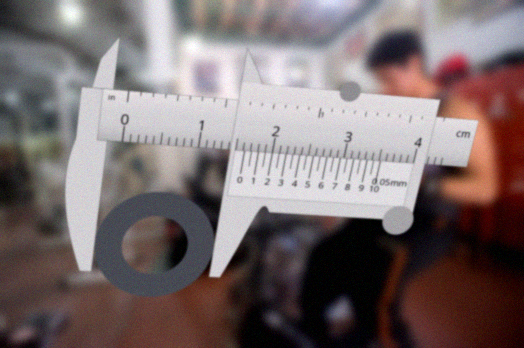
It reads 16.2,mm
